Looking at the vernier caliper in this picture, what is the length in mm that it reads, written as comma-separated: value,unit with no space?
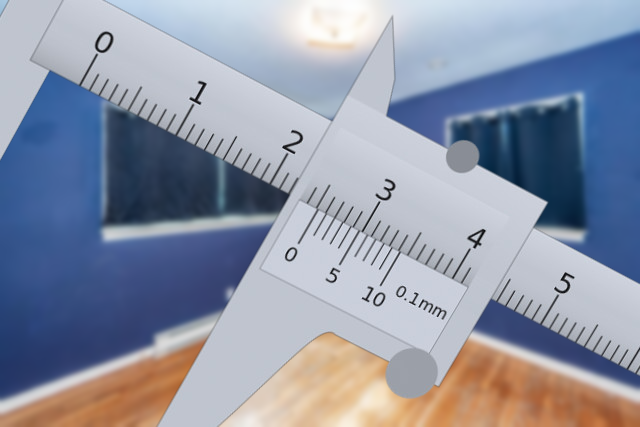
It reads 25.2,mm
